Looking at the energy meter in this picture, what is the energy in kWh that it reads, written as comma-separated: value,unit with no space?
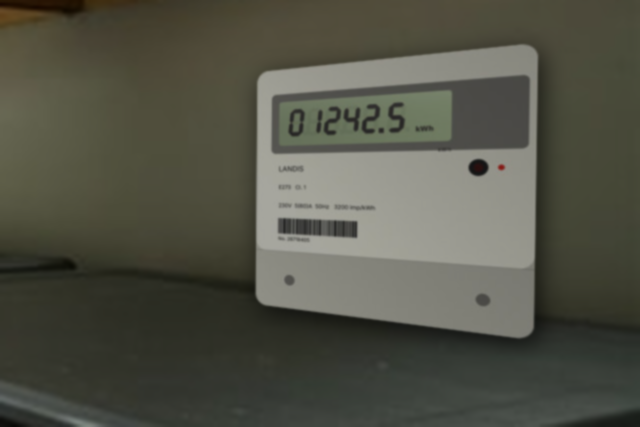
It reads 1242.5,kWh
